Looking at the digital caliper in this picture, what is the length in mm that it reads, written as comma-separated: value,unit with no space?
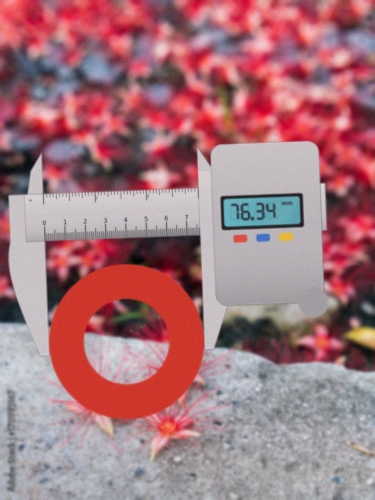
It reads 76.34,mm
